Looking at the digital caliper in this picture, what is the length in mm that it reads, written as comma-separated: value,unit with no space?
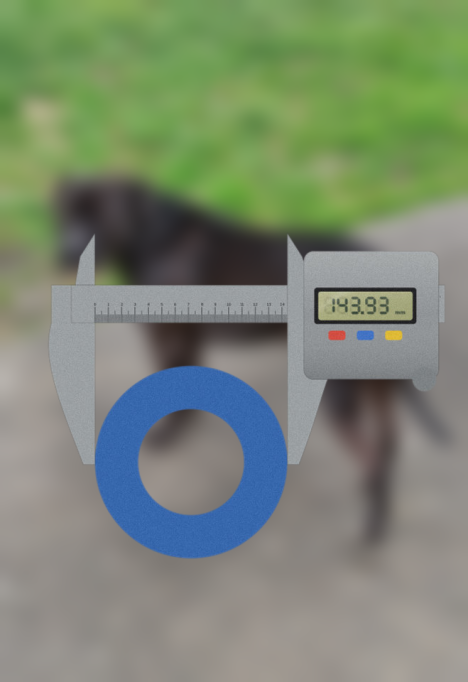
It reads 143.93,mm
